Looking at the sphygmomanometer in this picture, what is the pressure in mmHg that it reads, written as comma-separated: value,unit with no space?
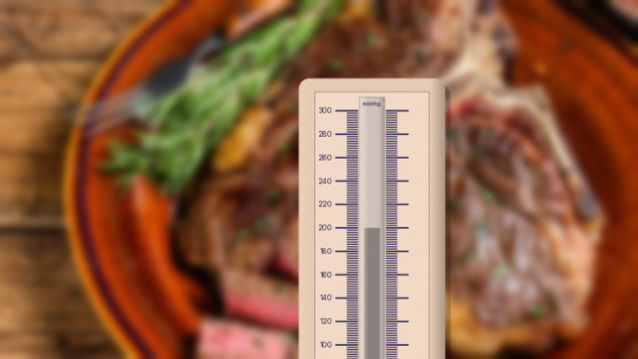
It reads 200,mmHg
